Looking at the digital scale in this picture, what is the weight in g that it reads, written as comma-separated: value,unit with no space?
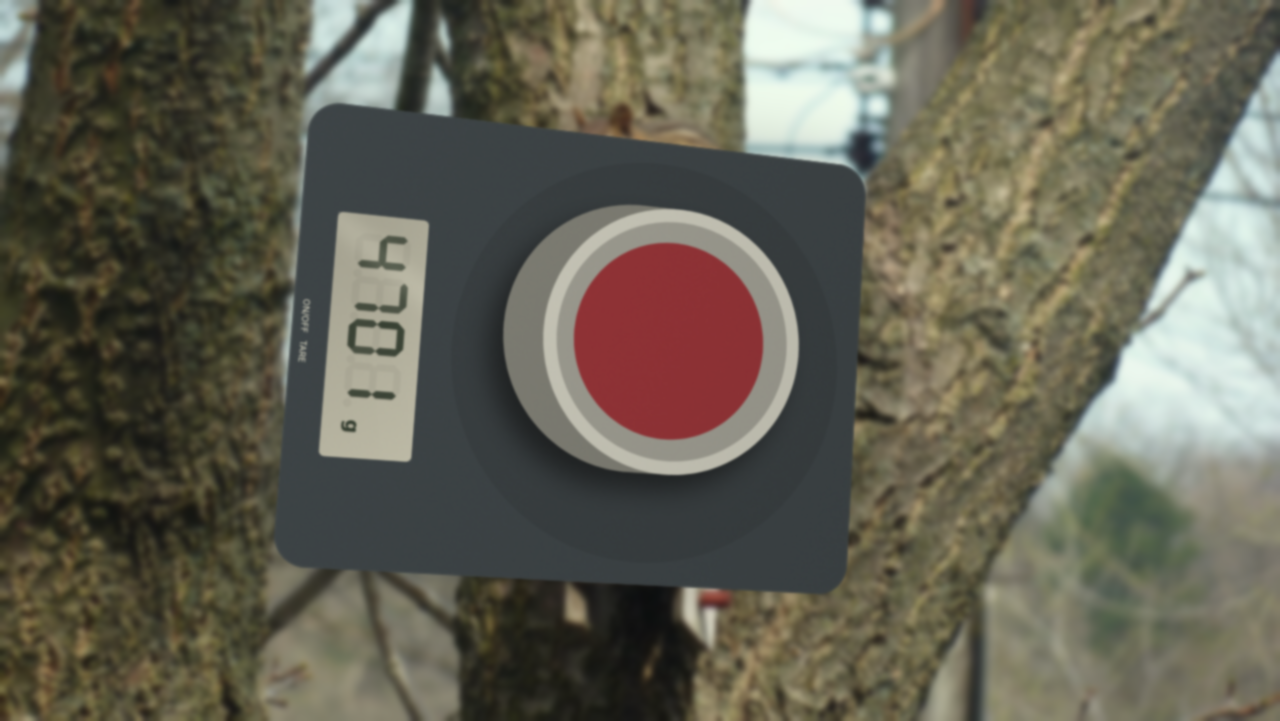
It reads 4701,g
